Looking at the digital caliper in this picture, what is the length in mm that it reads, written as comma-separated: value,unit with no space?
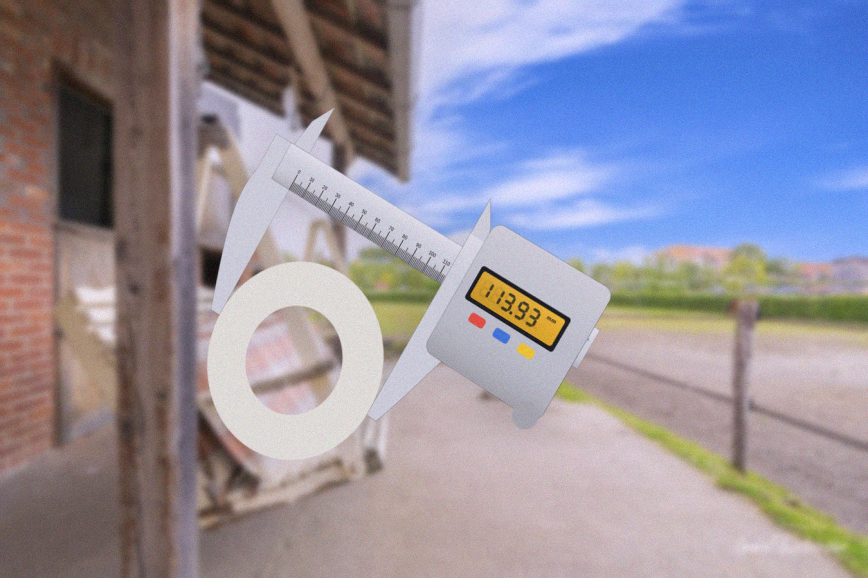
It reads 113.93,mm
